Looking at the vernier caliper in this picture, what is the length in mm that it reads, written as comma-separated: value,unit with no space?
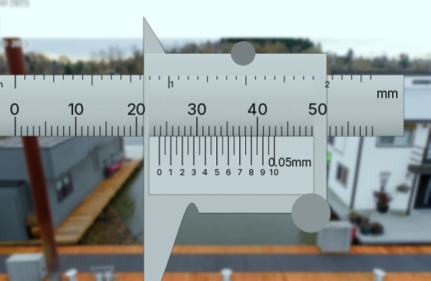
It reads 23.8,mm
